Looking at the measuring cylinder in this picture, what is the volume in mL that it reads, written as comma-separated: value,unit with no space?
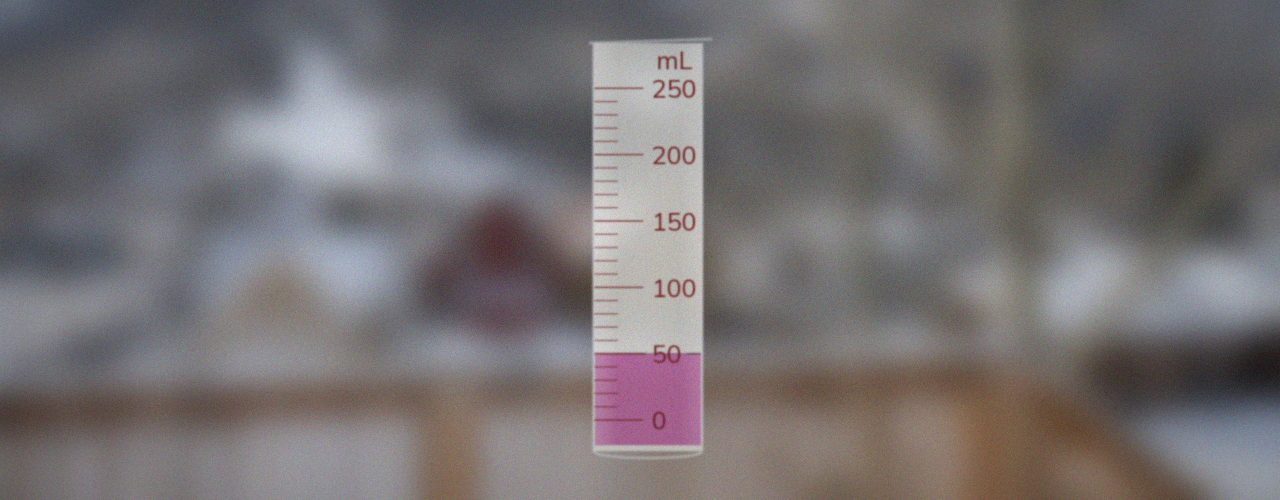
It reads 50,mL
